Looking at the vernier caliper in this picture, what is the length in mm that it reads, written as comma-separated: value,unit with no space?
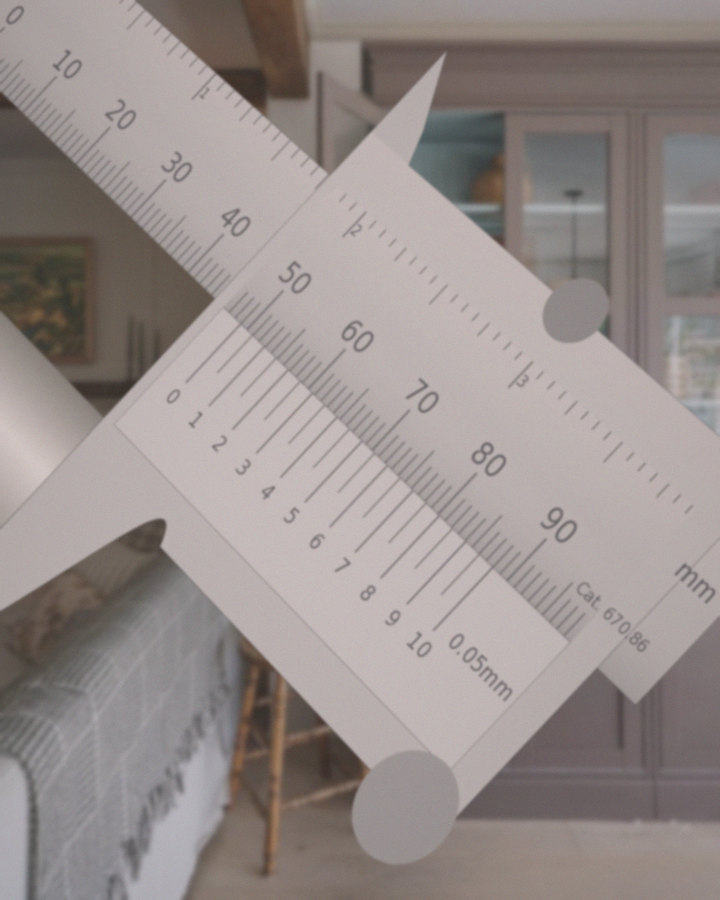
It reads 49.0,mm
